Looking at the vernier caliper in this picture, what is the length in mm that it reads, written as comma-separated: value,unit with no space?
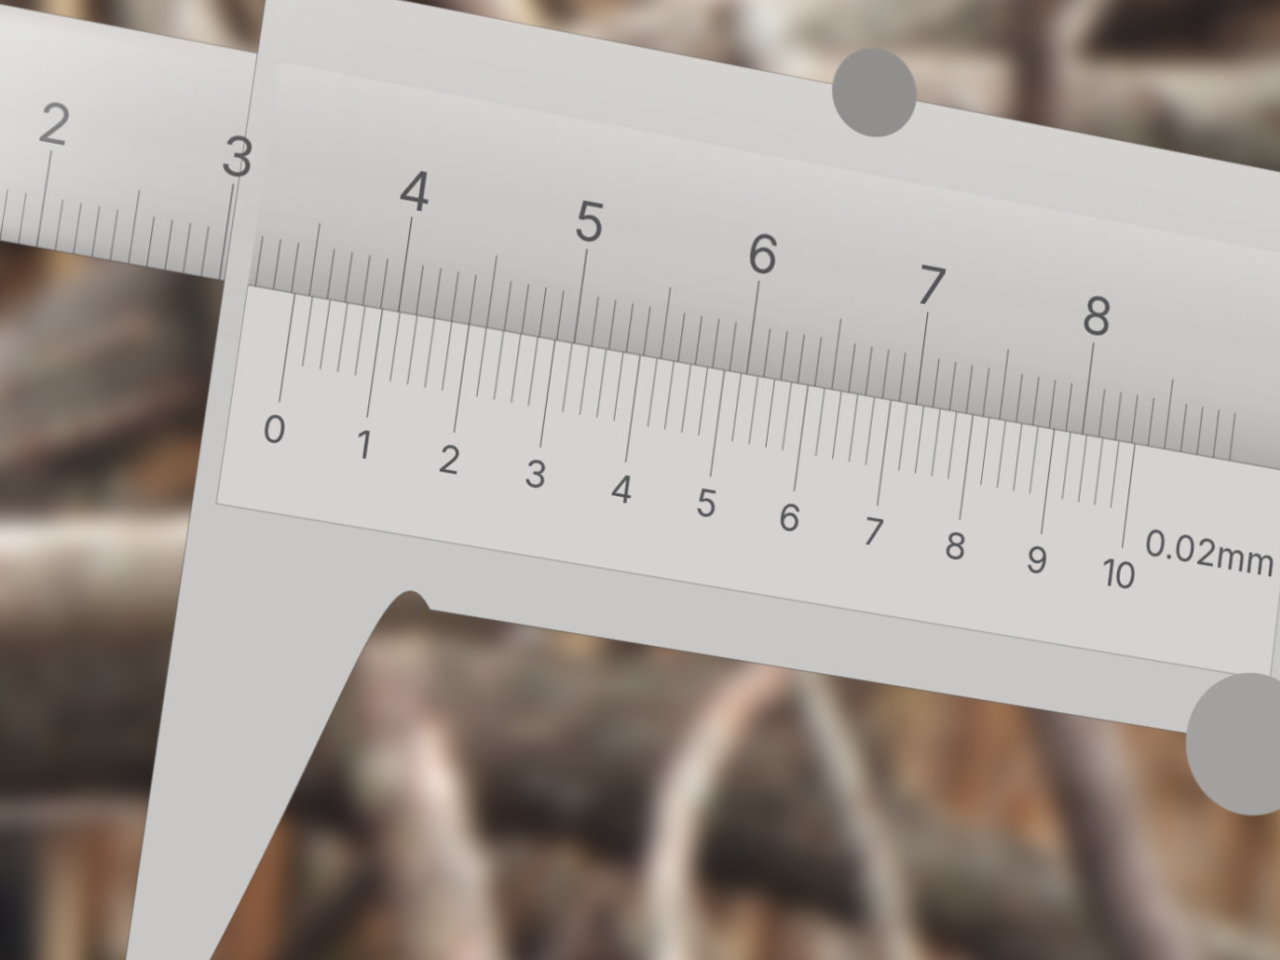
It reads 34.2,mm
